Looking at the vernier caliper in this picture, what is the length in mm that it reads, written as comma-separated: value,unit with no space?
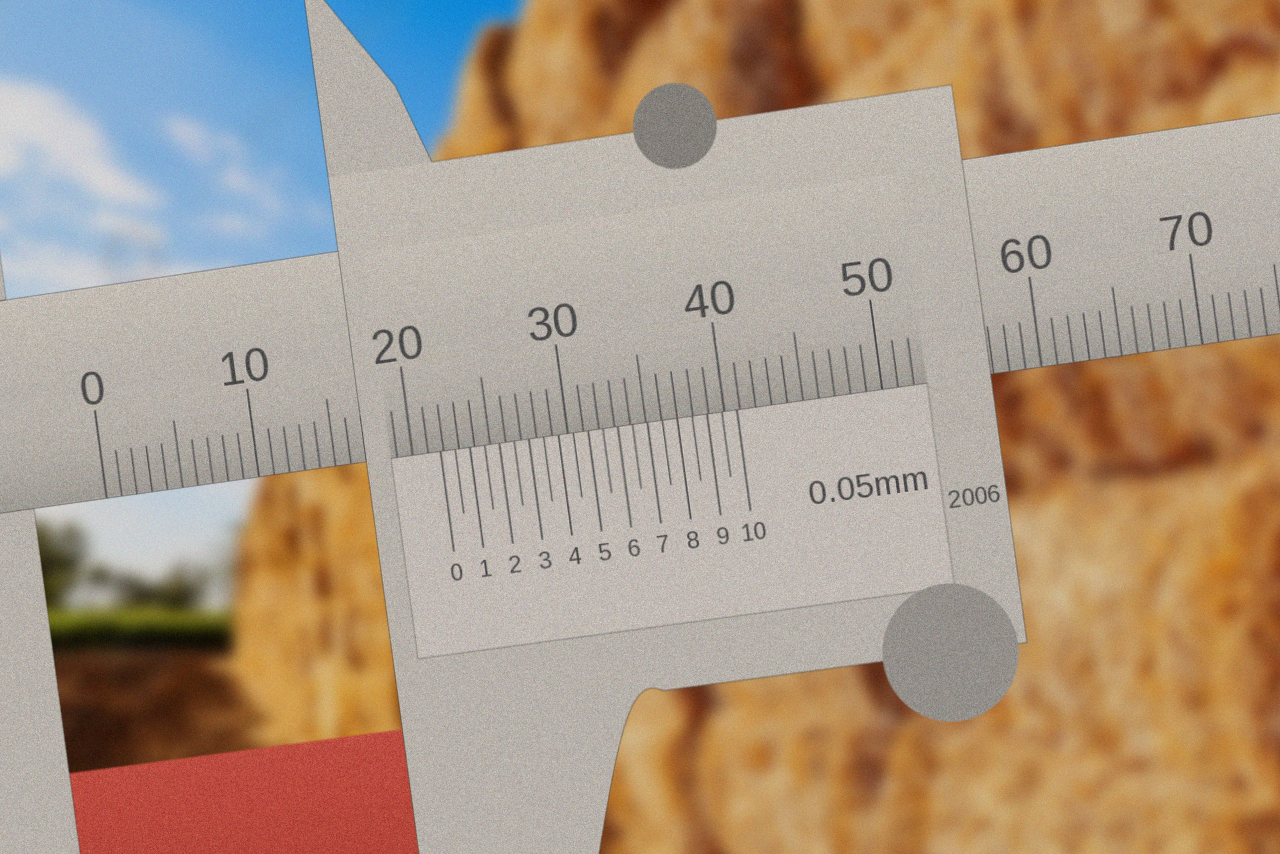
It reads 21.8,mm
